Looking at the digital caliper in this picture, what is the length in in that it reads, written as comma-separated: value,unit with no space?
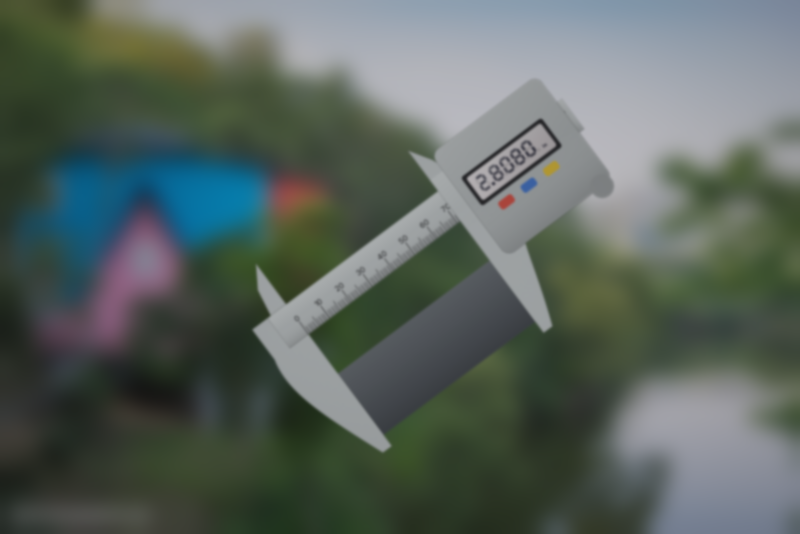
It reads 2.8080,in
